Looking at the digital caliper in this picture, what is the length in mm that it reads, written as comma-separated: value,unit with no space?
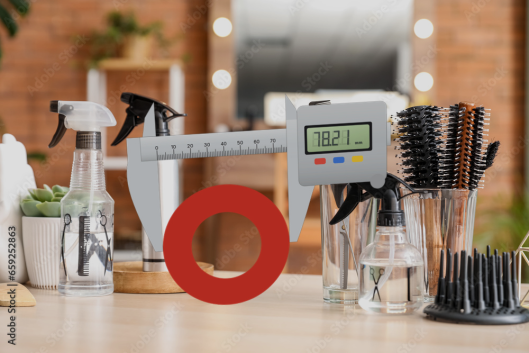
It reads 78.21,mm
